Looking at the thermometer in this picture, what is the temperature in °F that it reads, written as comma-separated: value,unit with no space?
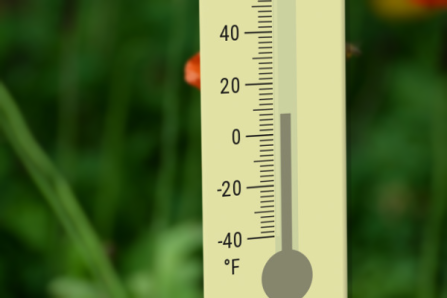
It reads 8,°F
